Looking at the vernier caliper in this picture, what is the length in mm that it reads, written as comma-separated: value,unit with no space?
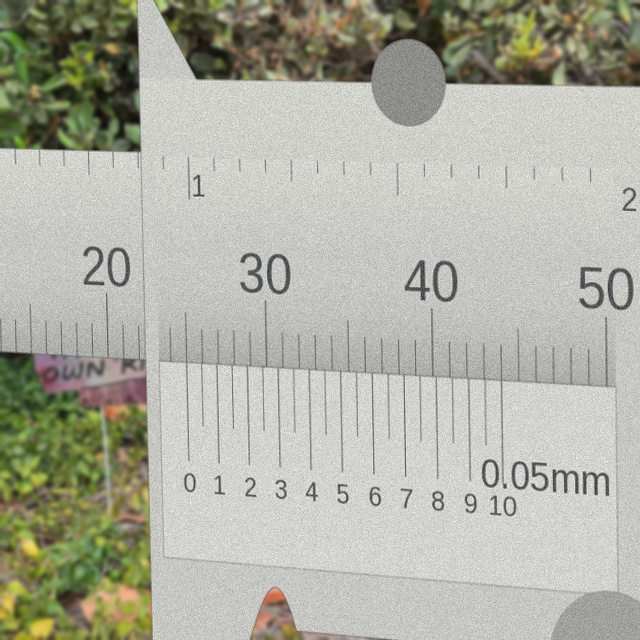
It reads 25.0,mm
